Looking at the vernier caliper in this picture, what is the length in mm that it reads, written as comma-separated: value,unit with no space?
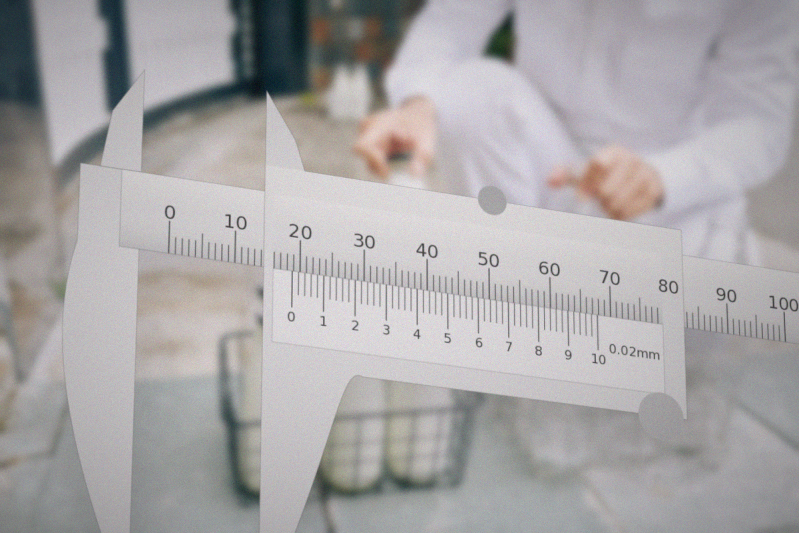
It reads 18.8,mm
